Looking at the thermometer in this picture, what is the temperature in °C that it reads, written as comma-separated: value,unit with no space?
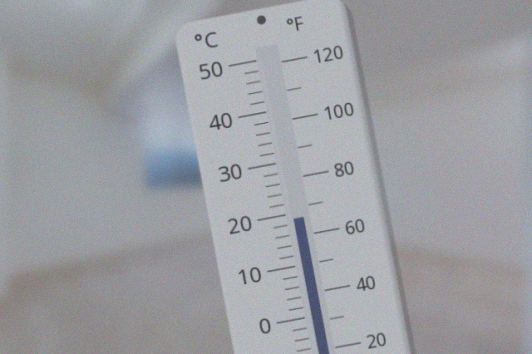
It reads 19,°C
